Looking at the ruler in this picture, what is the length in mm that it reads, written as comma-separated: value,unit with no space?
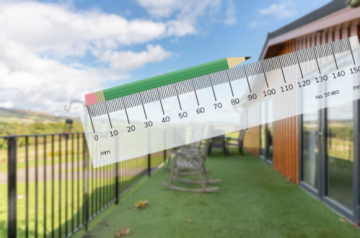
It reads 95,mm
